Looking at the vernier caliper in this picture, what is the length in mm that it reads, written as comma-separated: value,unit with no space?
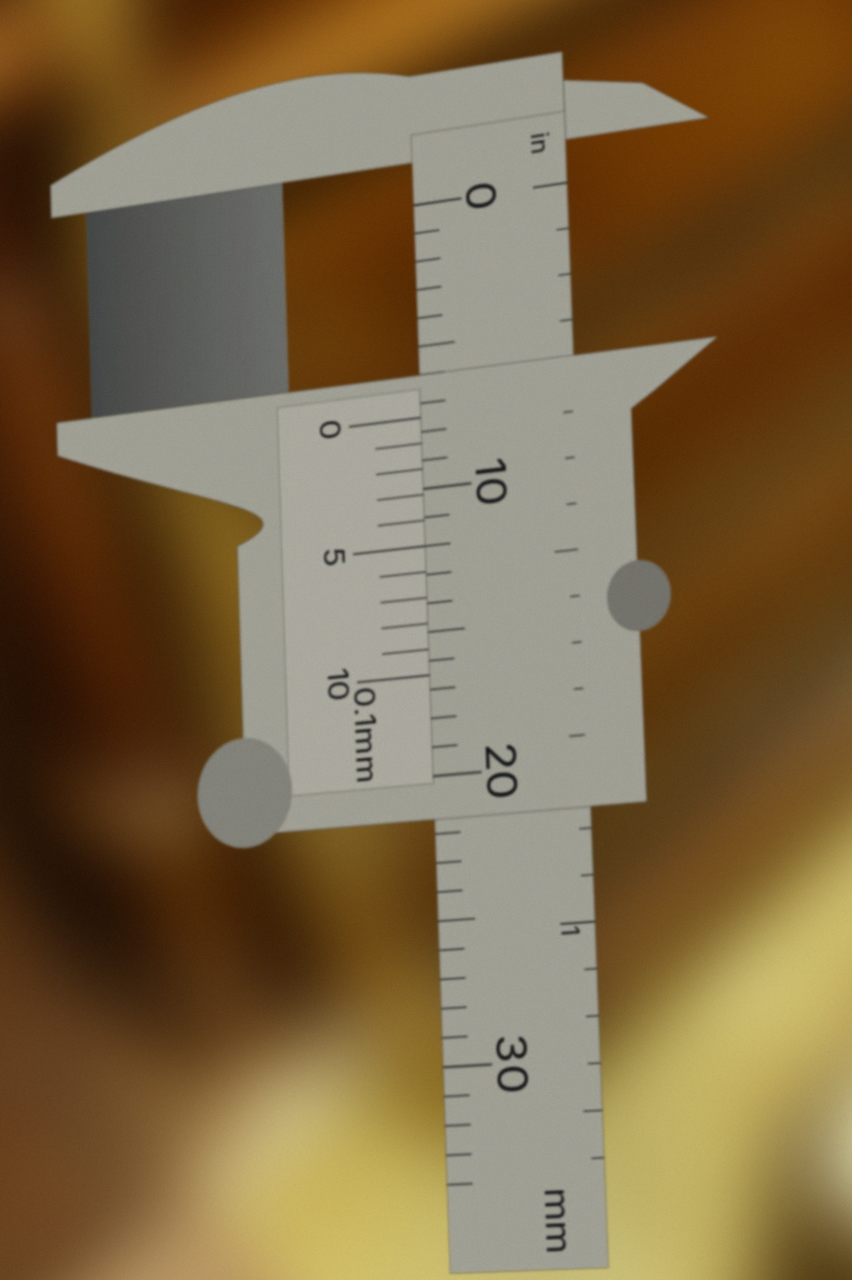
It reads 7.5,mm
